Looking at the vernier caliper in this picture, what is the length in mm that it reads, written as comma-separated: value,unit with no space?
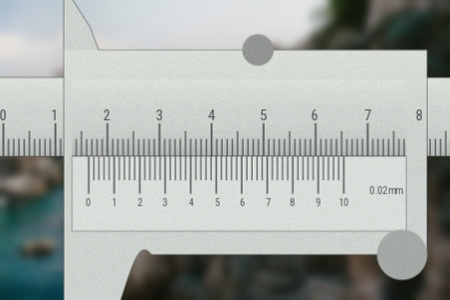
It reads 16.4,mm
